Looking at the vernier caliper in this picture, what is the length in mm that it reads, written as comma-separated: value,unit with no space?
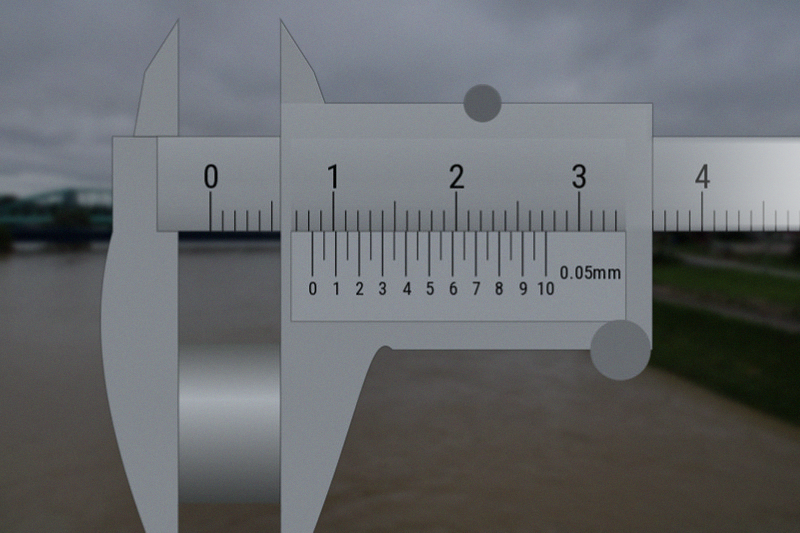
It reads 8.3,mm
